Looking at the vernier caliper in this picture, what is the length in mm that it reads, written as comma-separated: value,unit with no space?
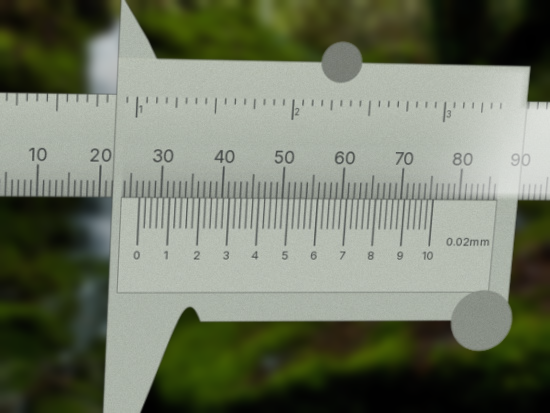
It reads 26.5,mm
